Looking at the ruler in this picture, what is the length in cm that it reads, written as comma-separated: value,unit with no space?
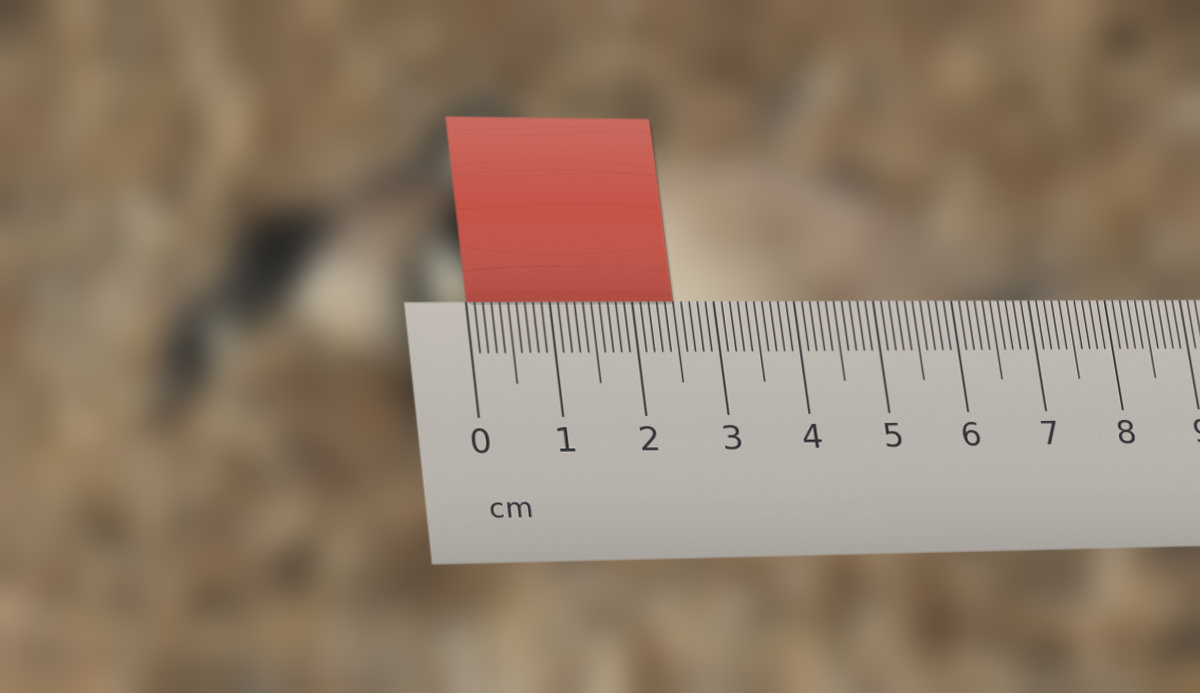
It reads 2.5,cm
